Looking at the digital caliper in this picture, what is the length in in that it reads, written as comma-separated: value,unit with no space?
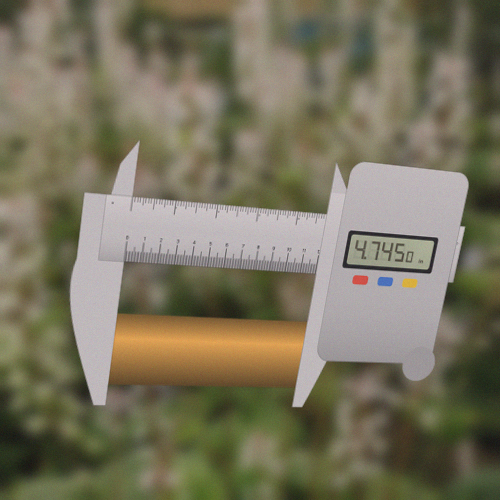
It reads 4.7450,in
